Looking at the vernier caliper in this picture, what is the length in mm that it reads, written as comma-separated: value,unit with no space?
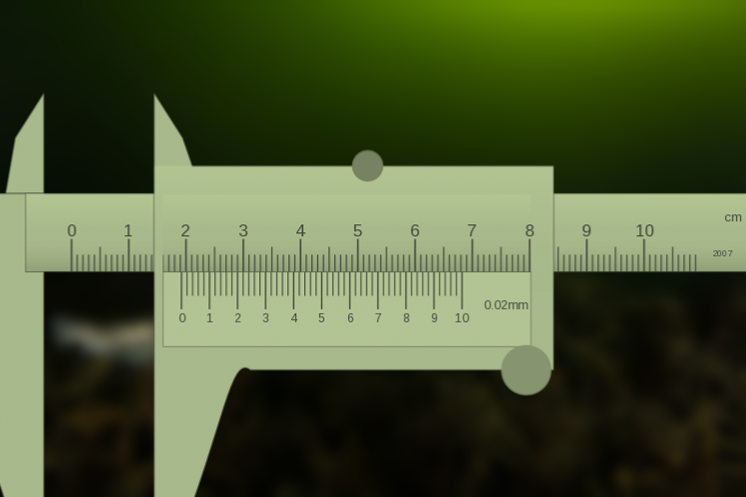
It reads 19.2,mm
